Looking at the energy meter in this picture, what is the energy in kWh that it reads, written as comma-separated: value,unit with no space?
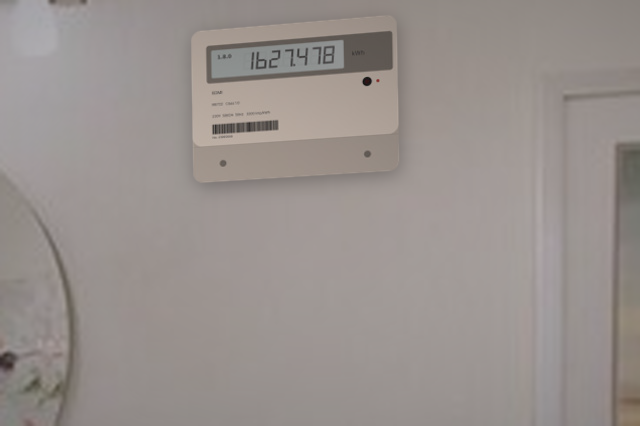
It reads 1627.478,kWh
